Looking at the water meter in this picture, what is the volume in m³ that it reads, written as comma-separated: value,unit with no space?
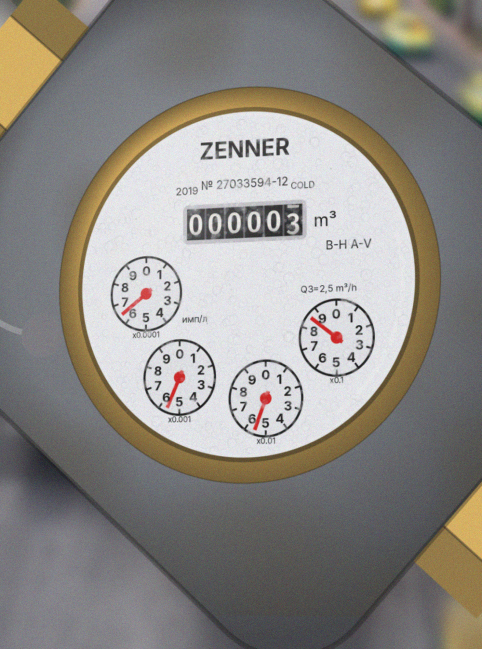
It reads 2.8556,m³
